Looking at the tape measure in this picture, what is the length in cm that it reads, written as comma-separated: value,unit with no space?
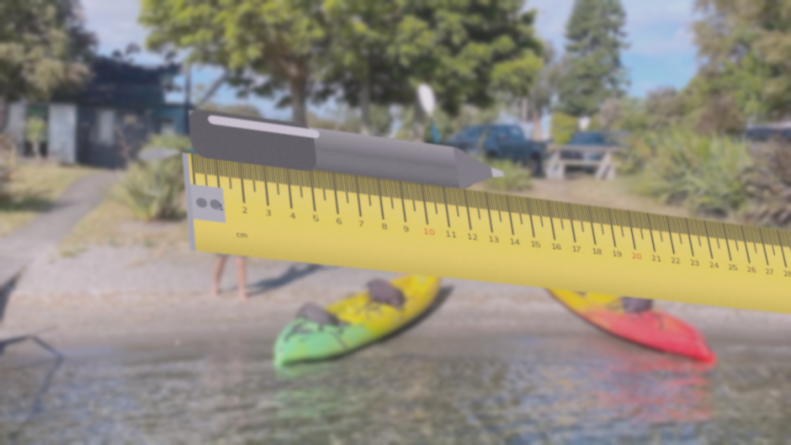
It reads 14,cm
